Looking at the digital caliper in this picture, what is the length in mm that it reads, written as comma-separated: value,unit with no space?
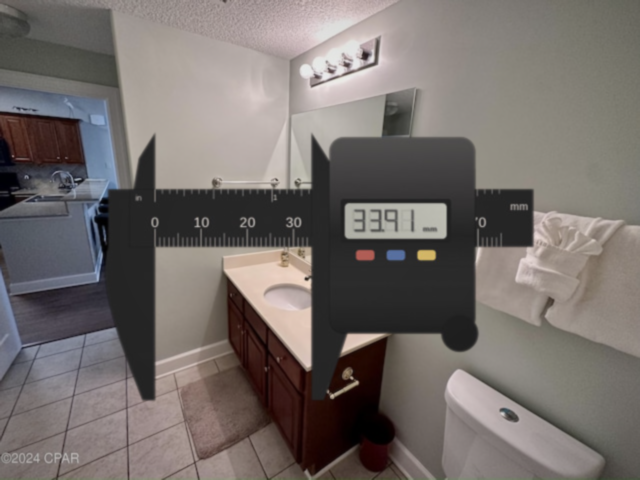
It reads 33.91,mm
